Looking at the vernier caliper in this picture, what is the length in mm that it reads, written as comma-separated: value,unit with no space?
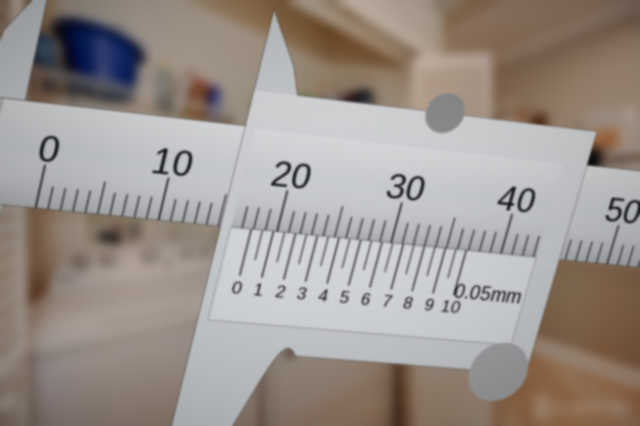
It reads 17.8,mm
